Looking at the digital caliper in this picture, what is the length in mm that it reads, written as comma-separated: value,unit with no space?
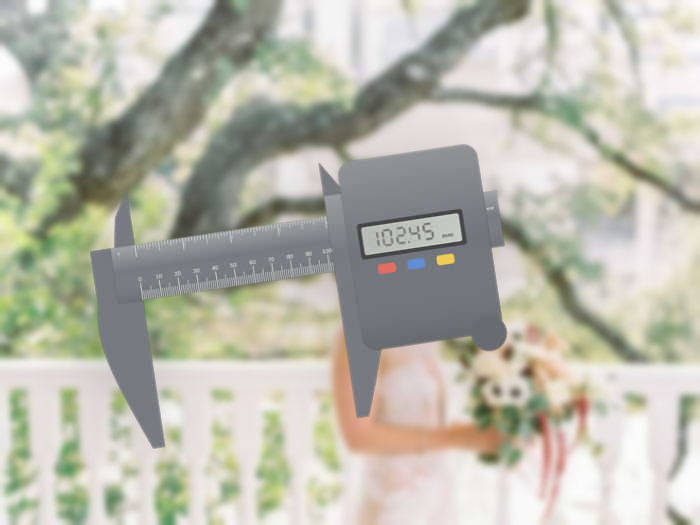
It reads 102.45,mm
